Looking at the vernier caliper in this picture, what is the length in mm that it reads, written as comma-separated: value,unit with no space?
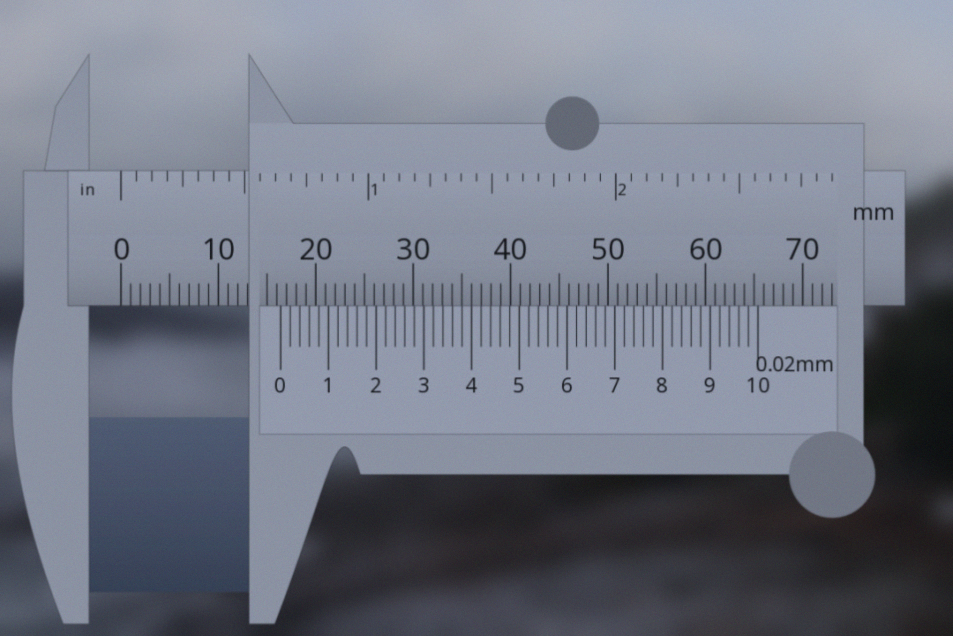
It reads 16.4,mm
